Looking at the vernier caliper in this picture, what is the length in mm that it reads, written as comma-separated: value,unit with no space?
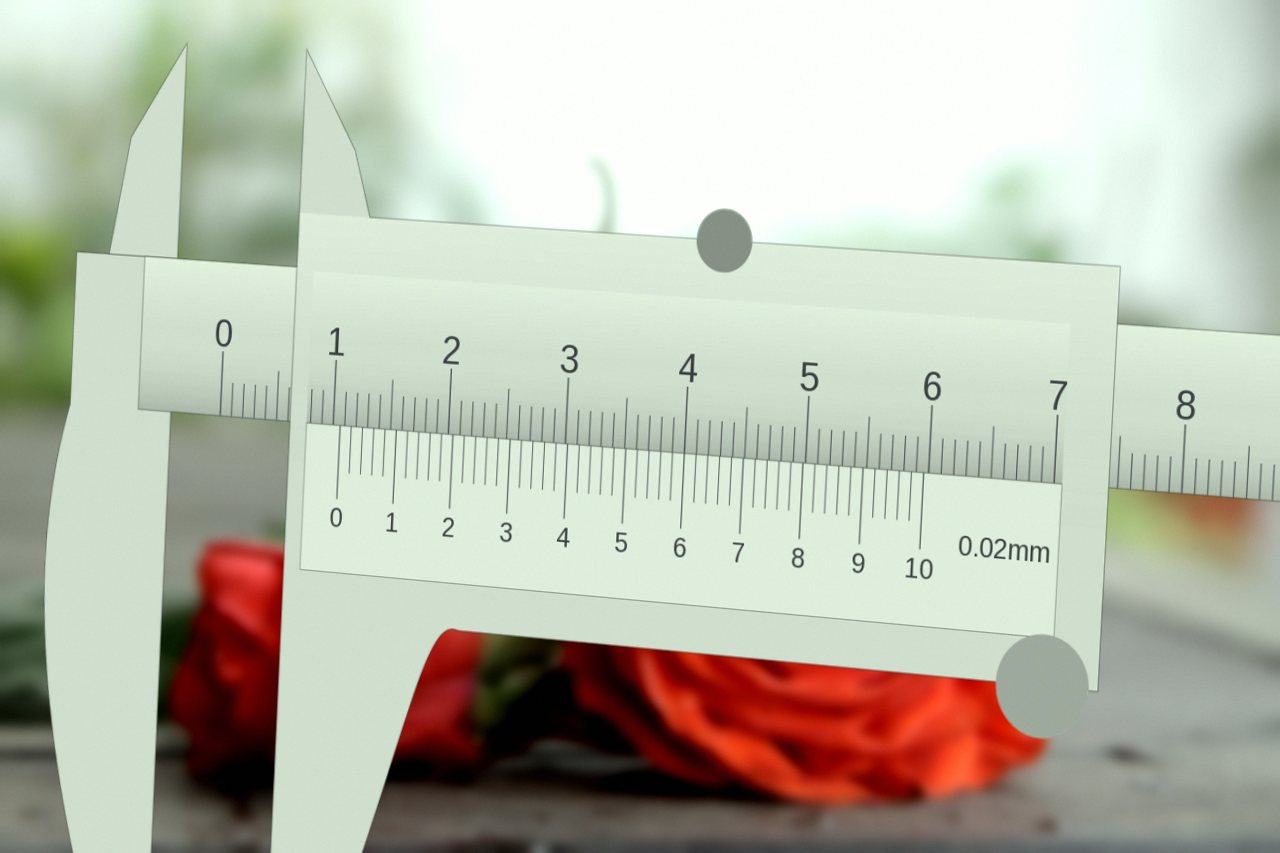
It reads 10.6,mm
